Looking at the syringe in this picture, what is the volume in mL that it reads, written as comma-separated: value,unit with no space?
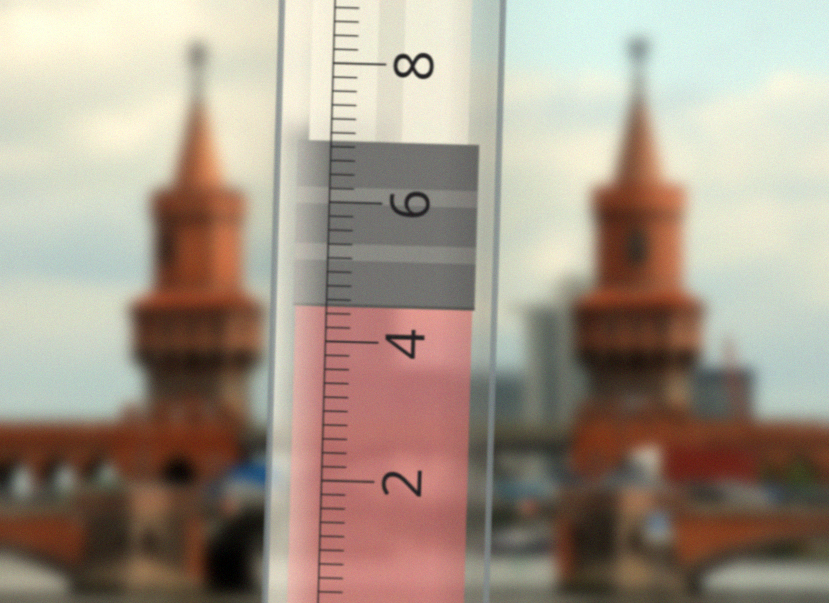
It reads 4.5,mL
